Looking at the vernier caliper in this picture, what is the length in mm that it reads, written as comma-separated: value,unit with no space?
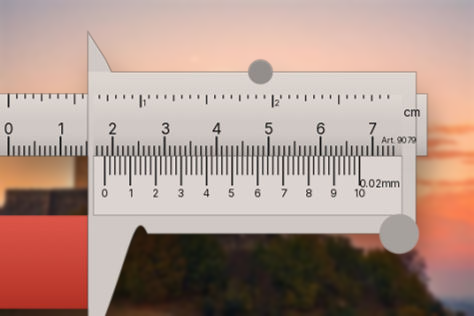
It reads 18.5,mm
